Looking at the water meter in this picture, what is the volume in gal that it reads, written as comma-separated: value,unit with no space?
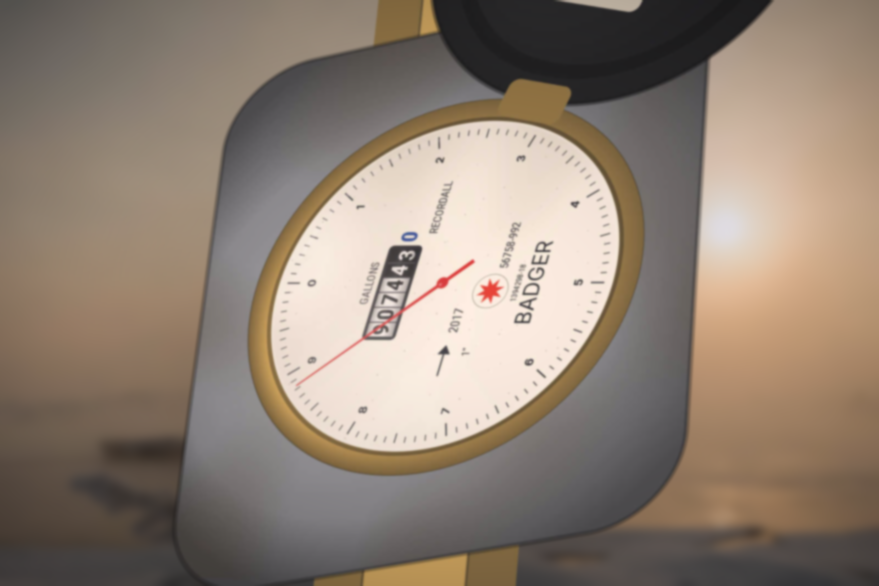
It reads 9074428.8,gal
